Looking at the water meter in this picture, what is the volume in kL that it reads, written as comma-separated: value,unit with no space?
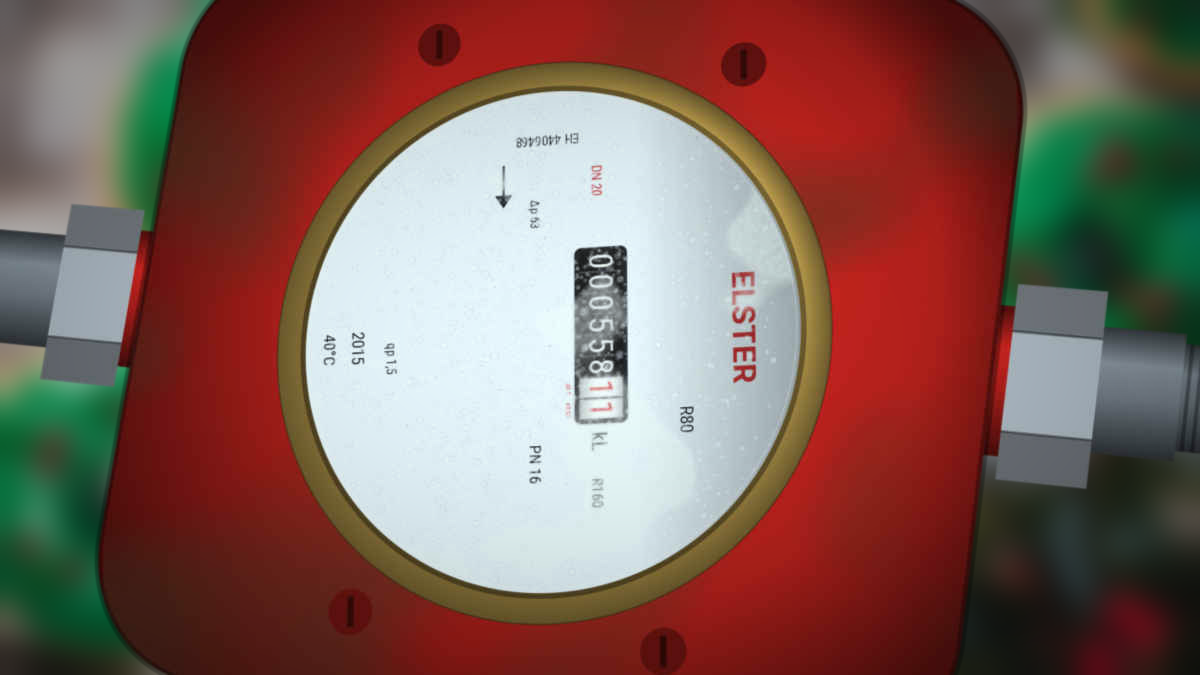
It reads 558.11,kL
